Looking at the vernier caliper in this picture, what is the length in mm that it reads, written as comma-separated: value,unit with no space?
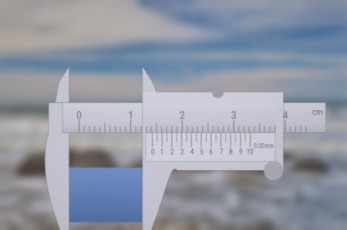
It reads 14.2,mm
